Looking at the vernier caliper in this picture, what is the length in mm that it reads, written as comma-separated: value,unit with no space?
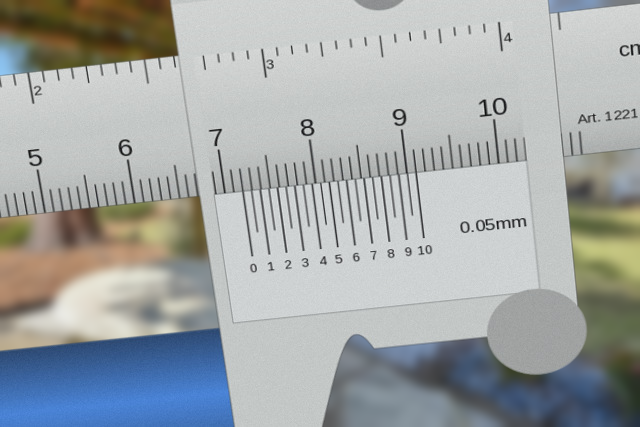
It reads 72.0,mm
